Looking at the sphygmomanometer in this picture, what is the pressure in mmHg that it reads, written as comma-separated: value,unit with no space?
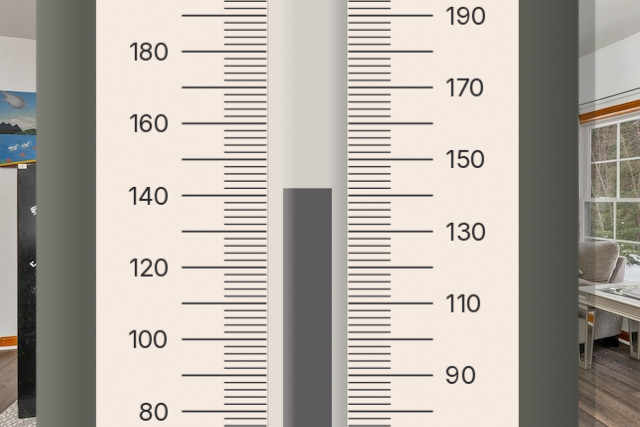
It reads 142,mmHg
